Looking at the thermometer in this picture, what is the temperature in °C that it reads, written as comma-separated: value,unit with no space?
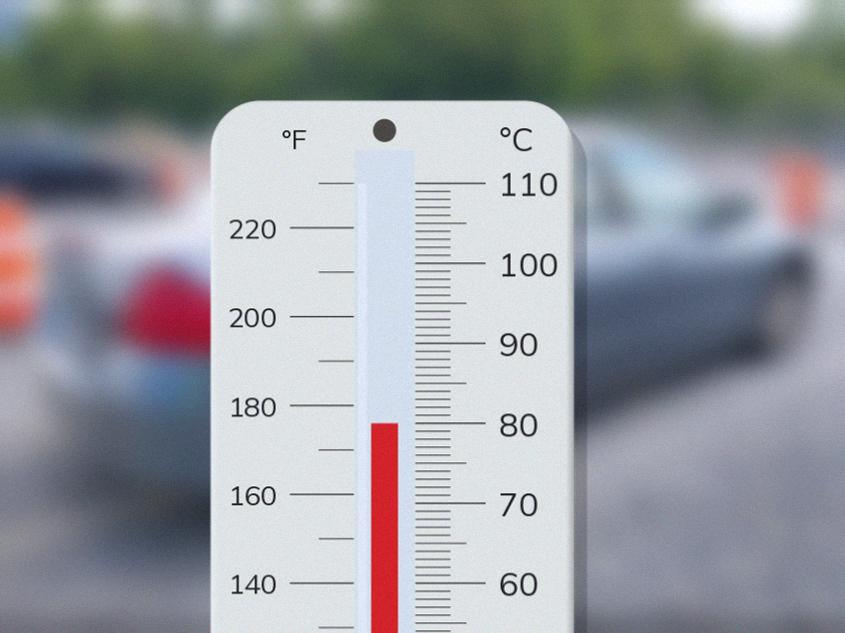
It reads 80,°C
